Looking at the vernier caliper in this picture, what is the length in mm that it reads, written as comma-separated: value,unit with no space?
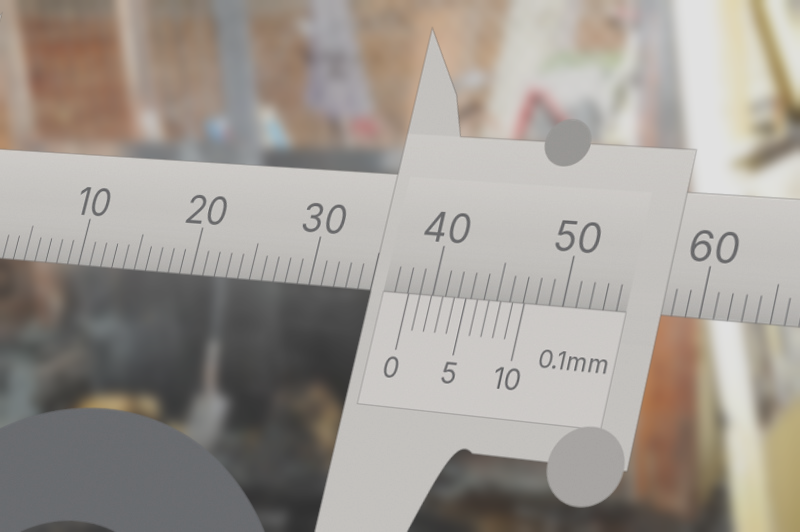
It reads 38.1,mm
